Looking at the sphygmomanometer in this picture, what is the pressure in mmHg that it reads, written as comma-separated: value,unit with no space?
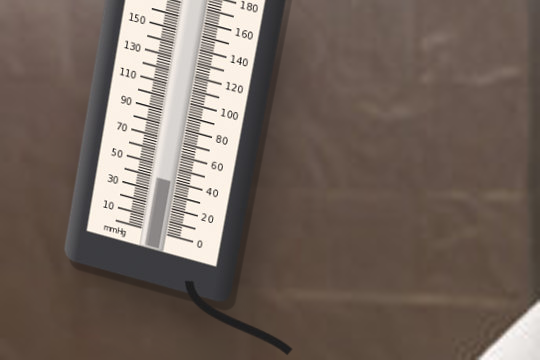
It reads 40,mmHg
